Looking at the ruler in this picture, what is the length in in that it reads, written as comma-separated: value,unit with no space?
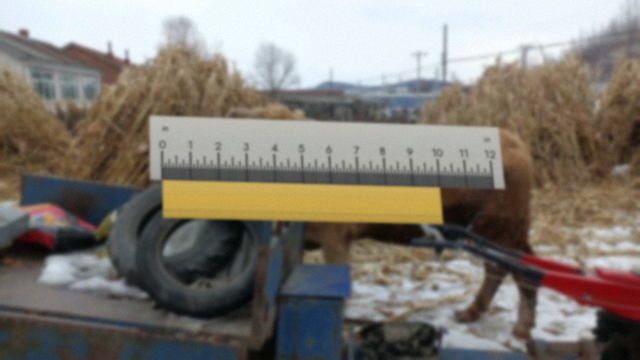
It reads 10,in
